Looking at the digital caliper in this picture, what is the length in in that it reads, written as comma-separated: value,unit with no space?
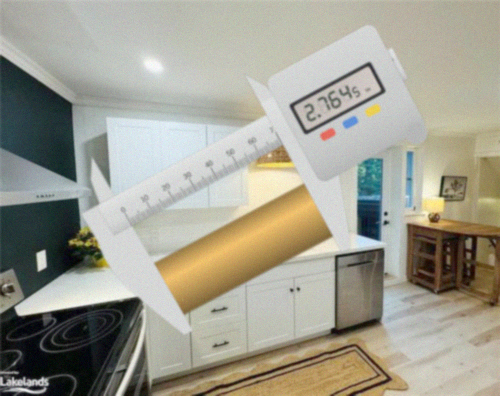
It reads 2.7645,in
